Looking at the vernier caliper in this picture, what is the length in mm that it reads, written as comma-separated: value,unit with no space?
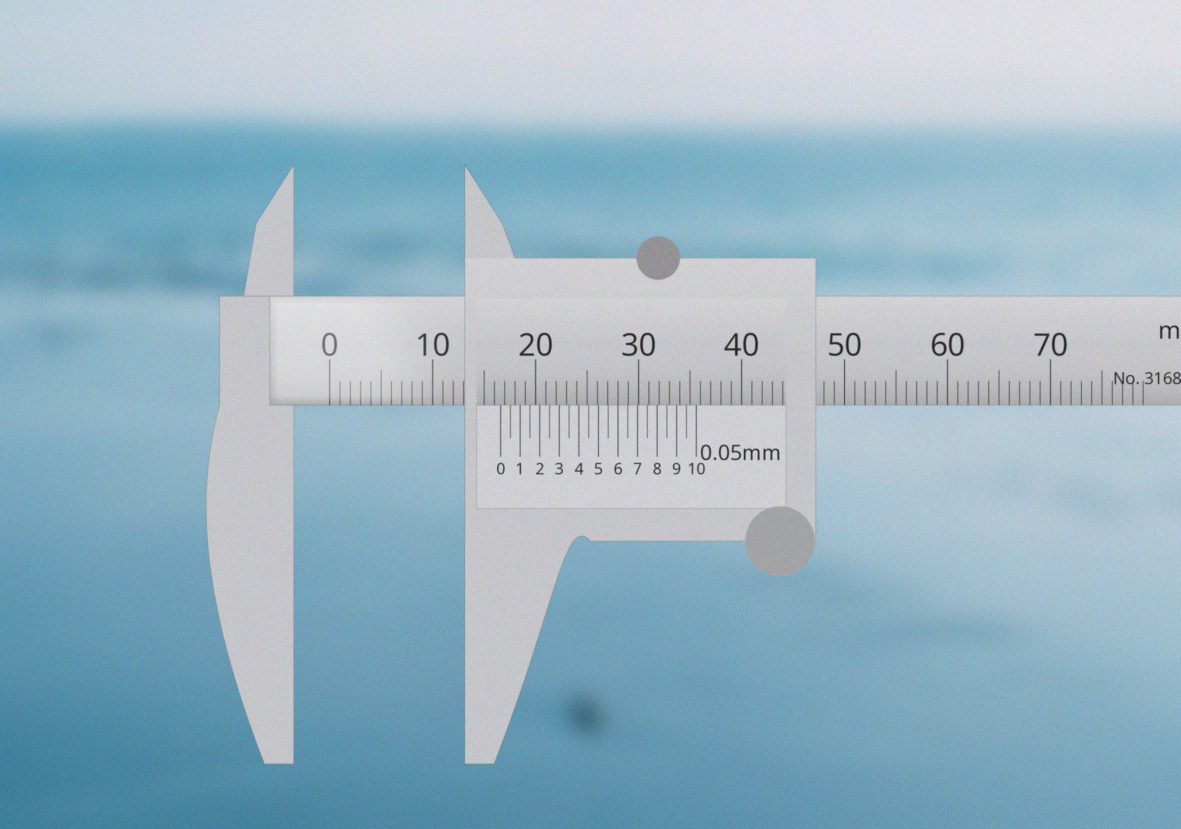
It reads 16.6,mm
